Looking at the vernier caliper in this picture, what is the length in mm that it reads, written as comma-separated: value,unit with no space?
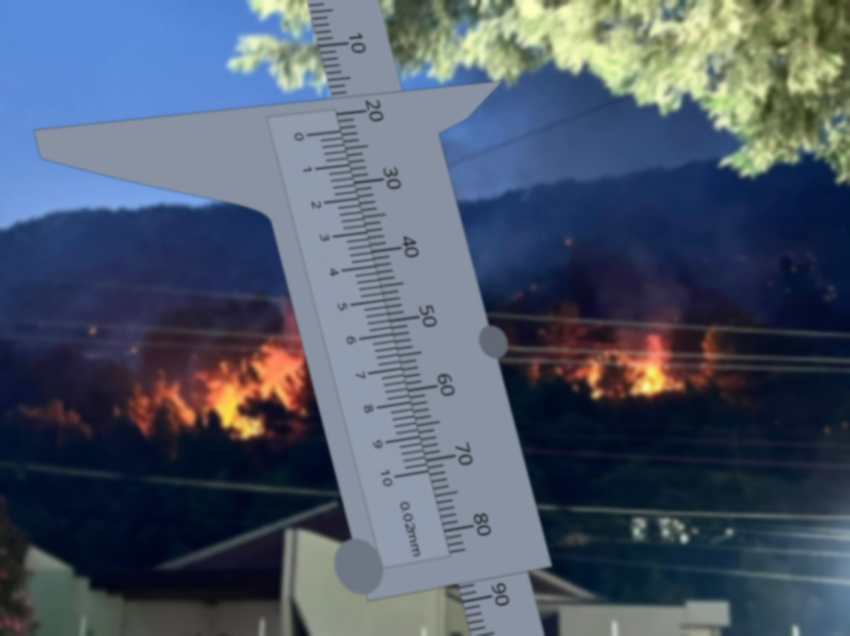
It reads 22.5,mm
